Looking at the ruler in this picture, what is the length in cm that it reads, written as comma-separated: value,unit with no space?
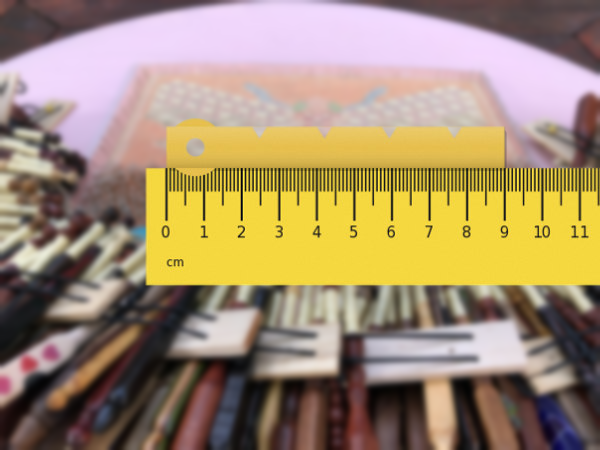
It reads 9,cm
